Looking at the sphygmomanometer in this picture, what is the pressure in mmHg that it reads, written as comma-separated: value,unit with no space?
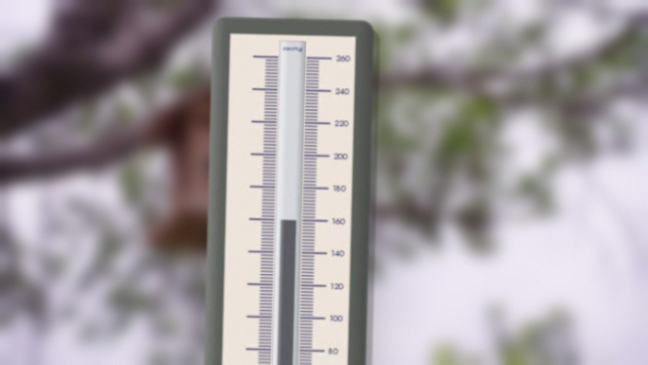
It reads 160,mmHg
